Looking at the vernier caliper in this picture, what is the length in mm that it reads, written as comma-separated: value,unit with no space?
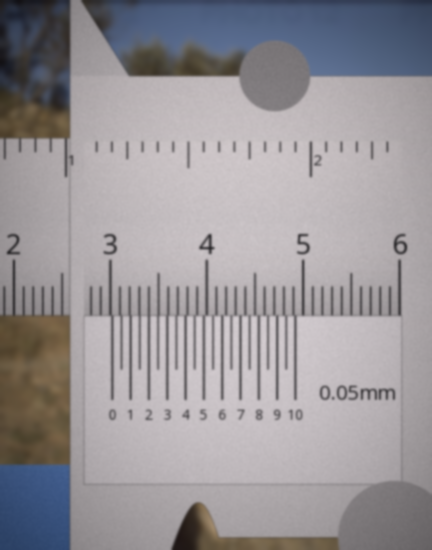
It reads 30.2,mm
